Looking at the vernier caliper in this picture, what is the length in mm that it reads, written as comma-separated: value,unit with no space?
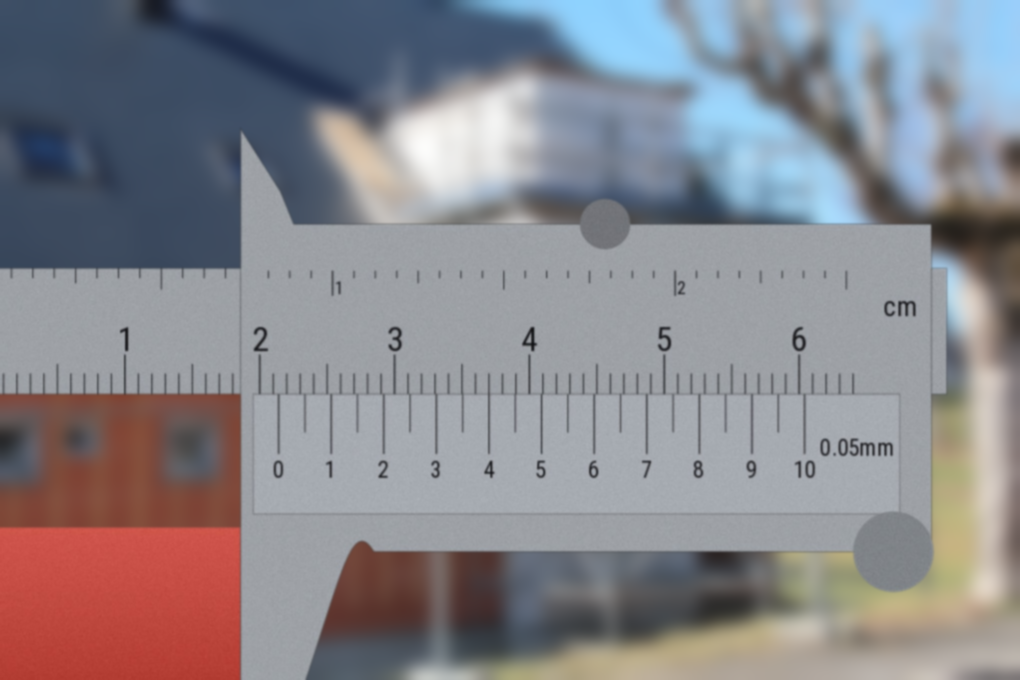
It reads 21.4,mm
